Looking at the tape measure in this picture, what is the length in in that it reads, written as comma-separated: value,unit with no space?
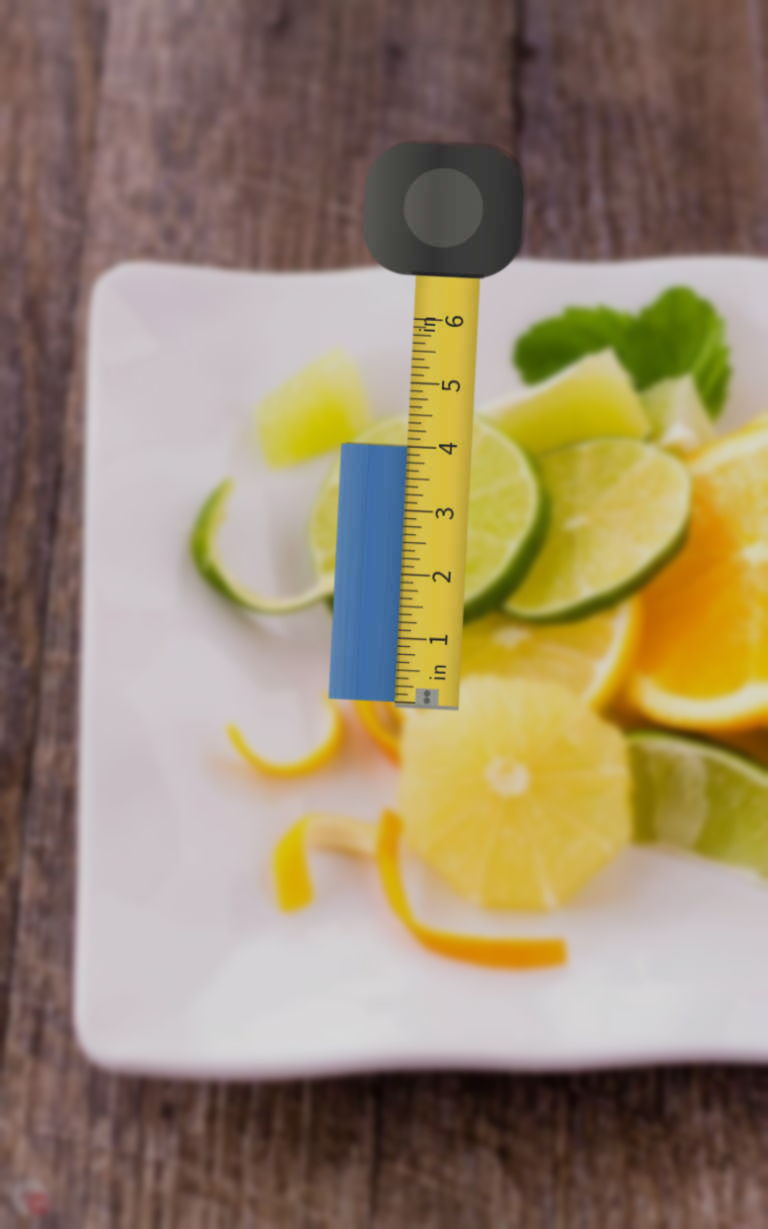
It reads 4,in
